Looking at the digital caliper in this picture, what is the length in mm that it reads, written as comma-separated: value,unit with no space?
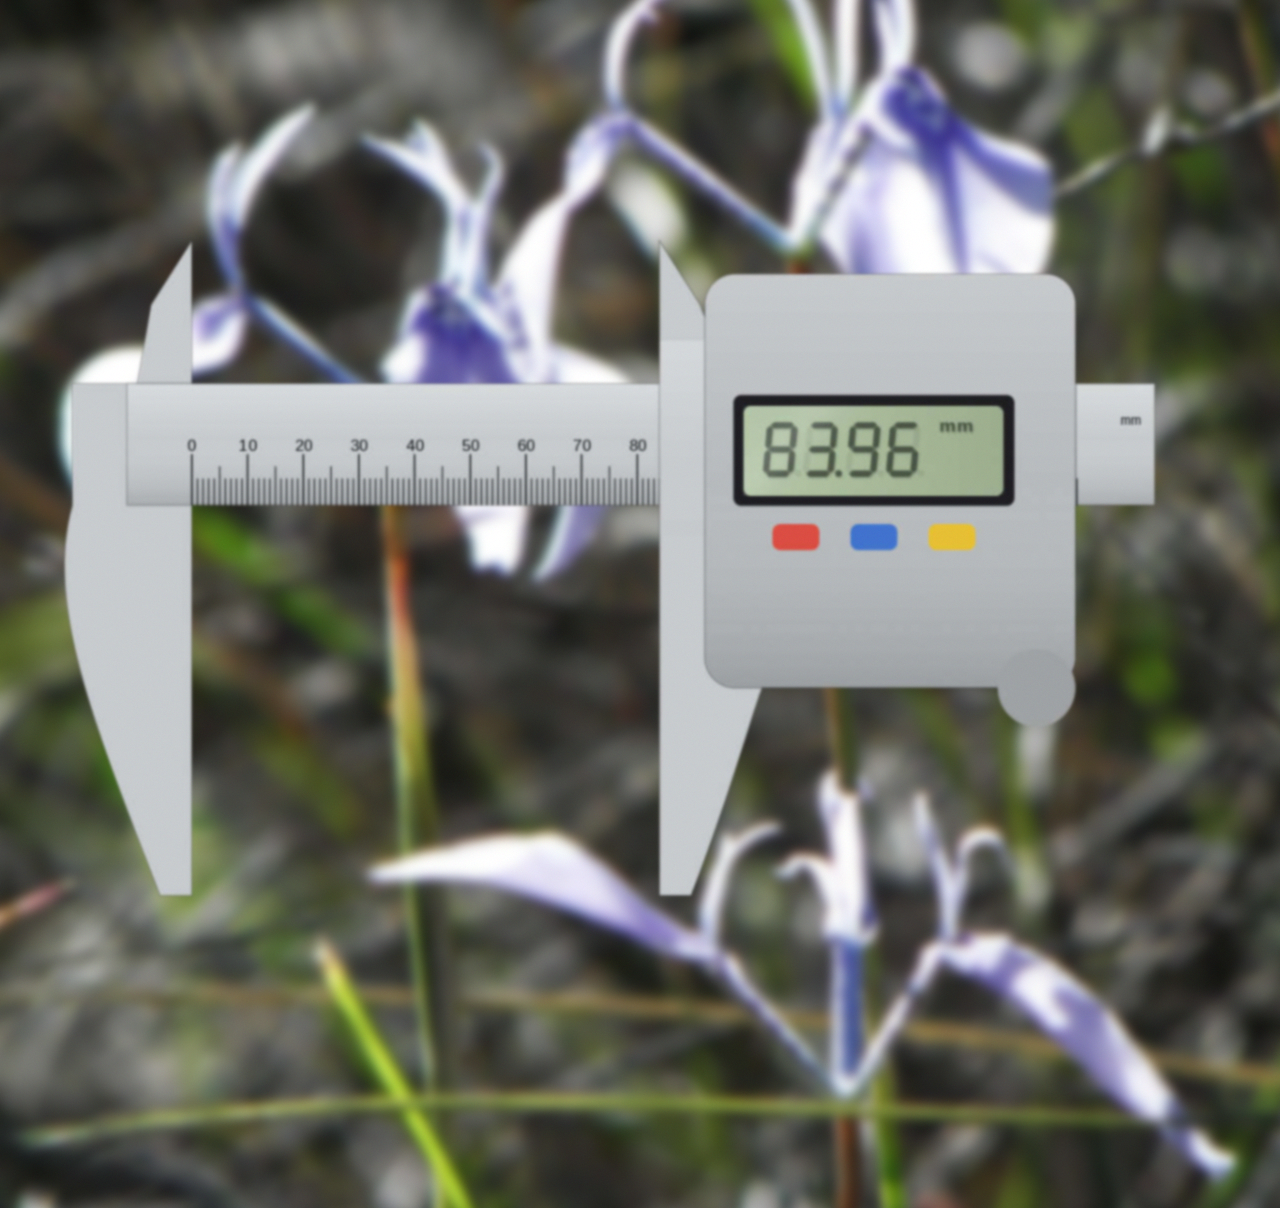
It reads 83.96,mm
